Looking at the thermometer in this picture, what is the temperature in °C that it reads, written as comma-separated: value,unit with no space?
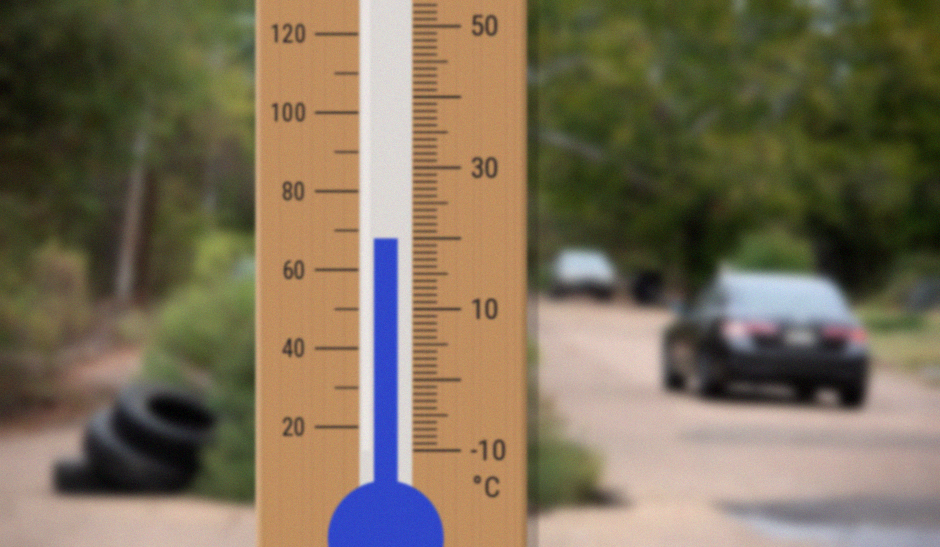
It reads 20,°C
